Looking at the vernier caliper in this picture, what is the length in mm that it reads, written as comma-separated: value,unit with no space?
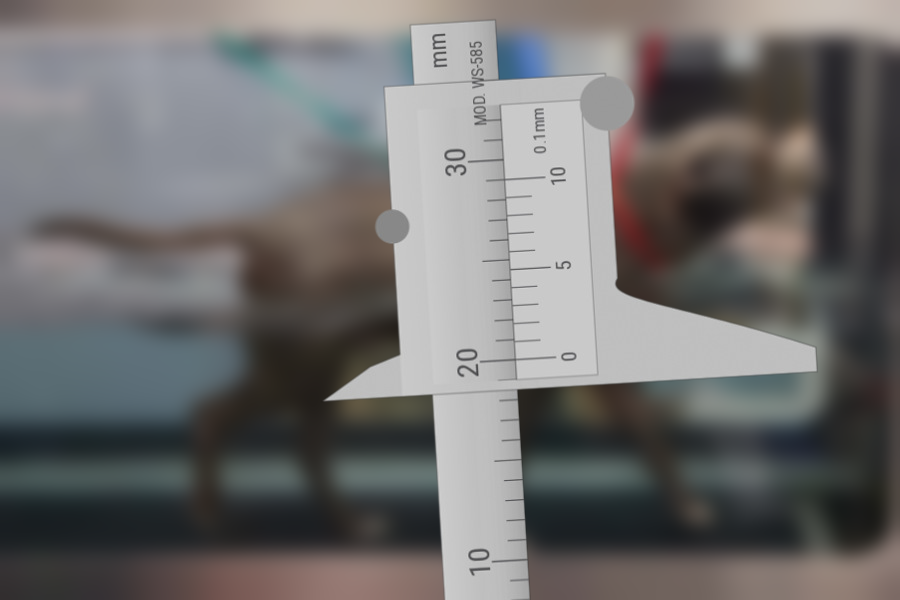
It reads 20.0,mm
